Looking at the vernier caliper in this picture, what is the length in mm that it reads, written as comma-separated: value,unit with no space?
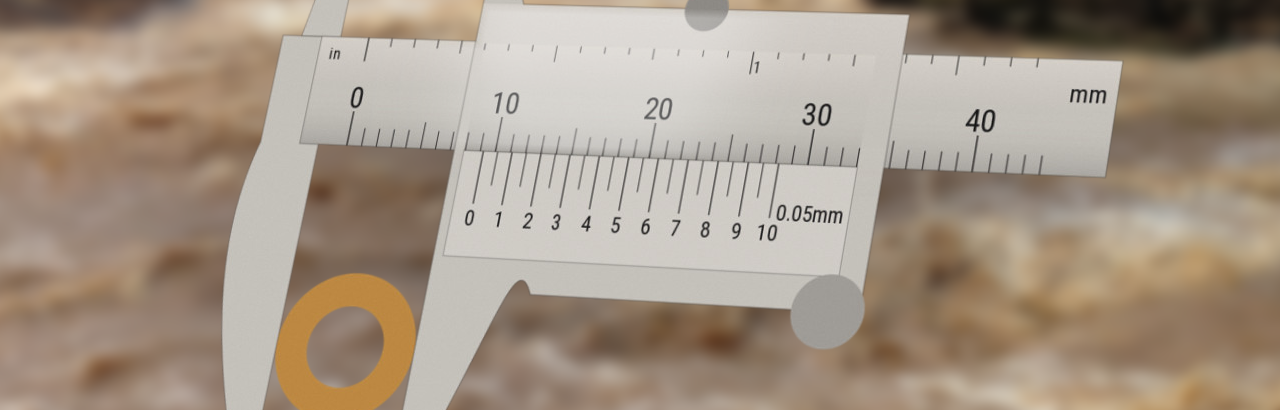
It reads 9.2,mm
